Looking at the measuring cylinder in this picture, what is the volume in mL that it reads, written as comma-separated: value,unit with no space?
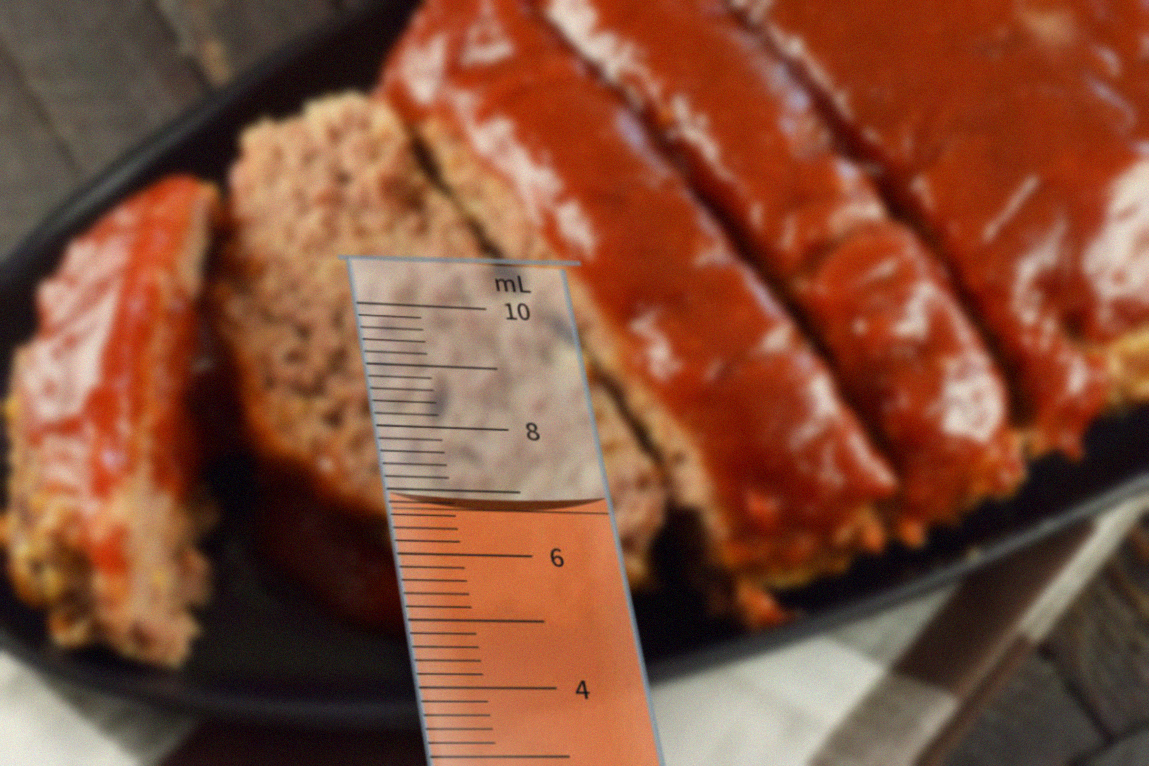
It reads 6.7,mL
